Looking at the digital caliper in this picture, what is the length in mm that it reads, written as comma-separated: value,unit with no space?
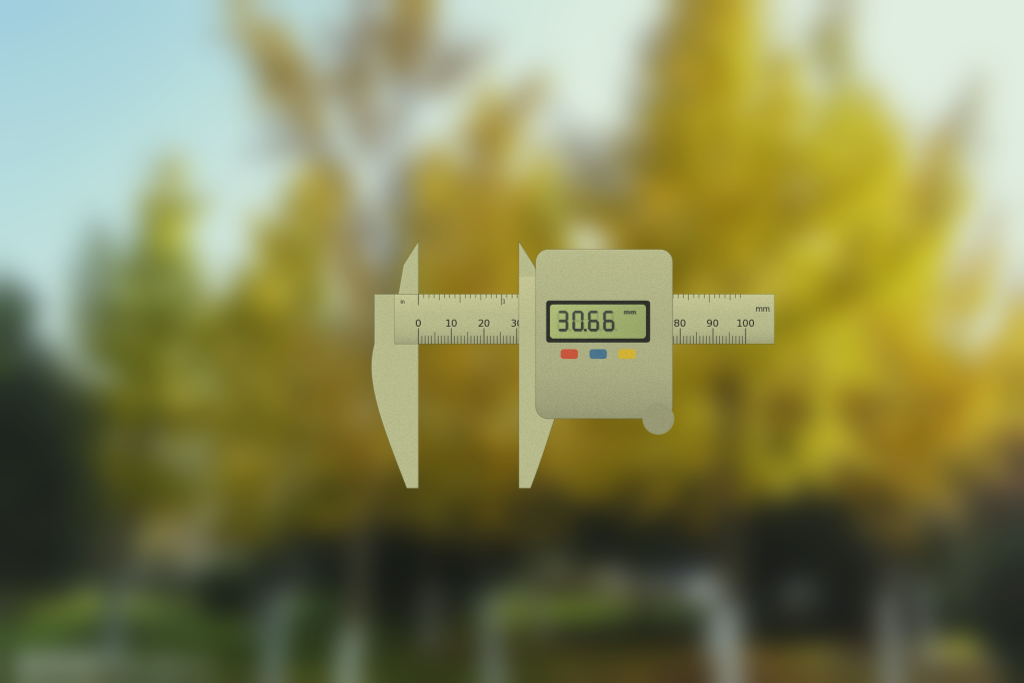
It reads 30.66,mm
